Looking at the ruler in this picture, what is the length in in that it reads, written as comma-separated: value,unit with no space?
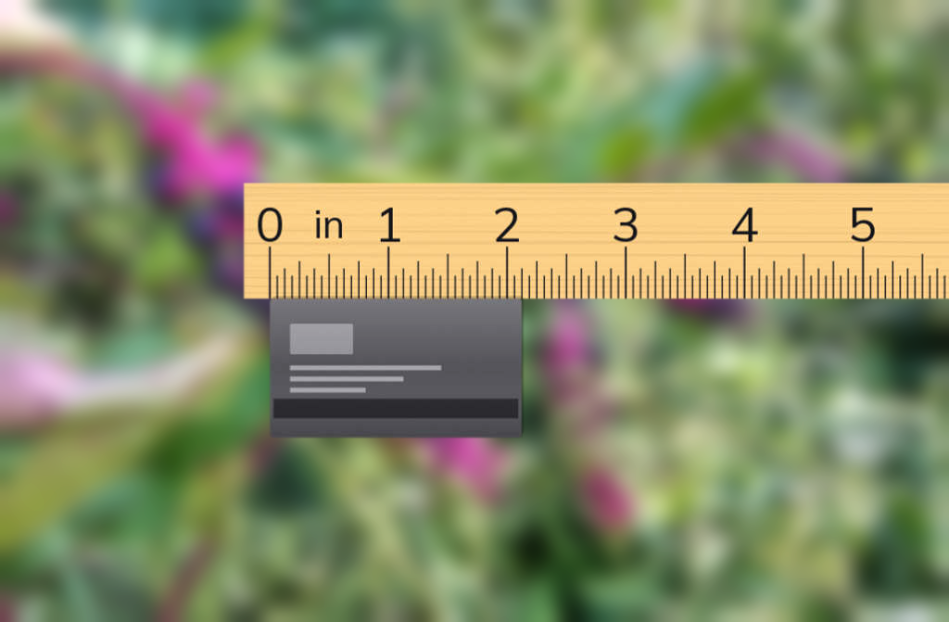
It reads 2.125,in
